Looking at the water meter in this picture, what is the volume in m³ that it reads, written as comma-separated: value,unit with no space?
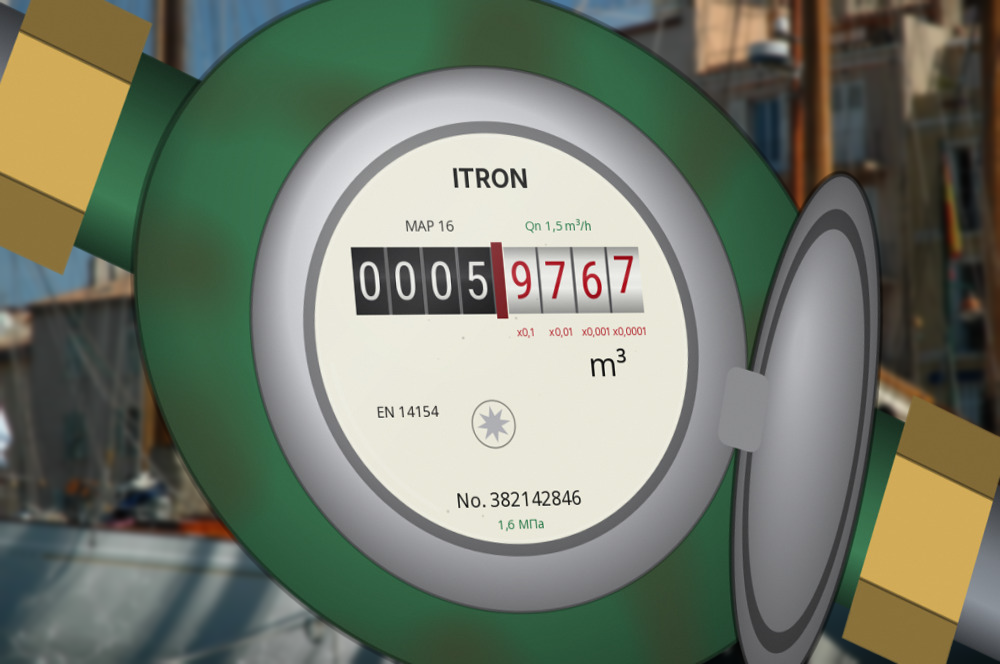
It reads 5.9767,m³
